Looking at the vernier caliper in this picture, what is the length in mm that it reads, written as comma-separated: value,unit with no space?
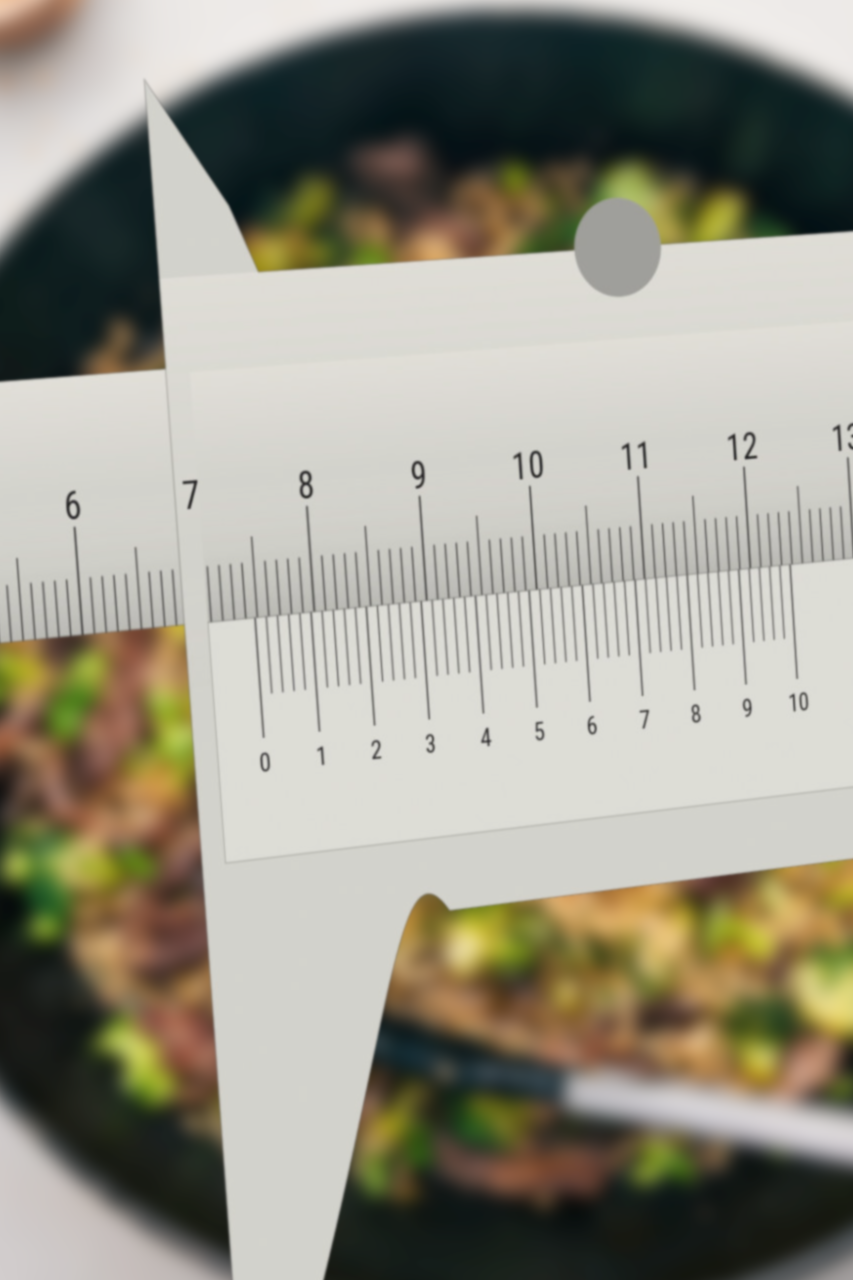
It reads 74.8,mm
